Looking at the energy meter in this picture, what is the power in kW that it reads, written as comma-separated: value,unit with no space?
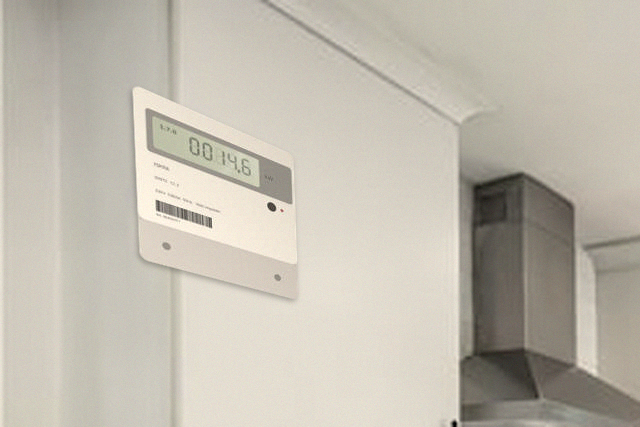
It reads 14.6,kW
